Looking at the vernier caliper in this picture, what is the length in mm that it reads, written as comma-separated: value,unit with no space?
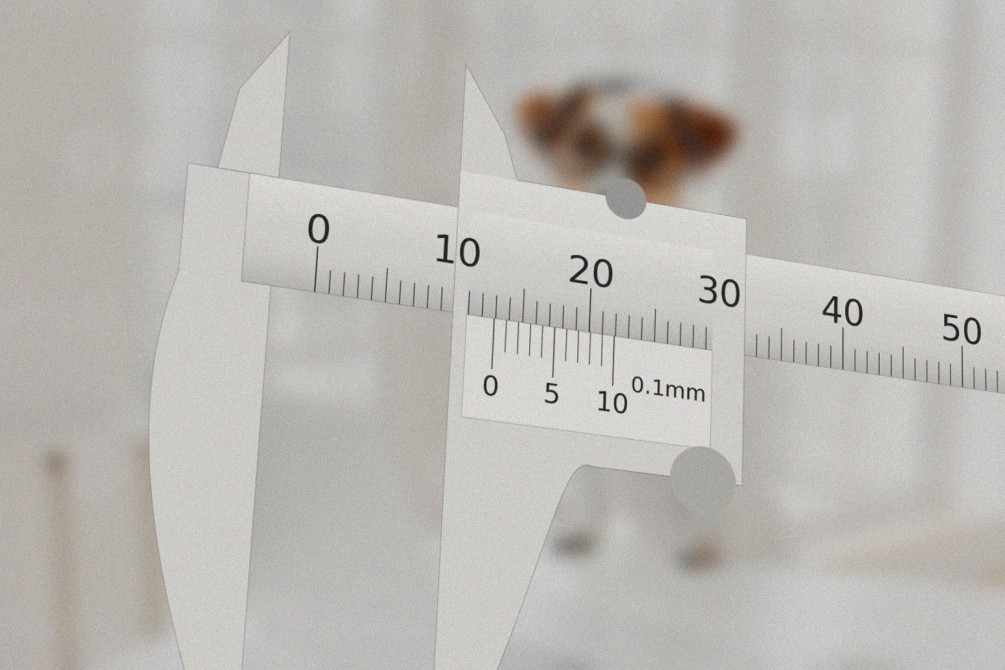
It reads 12.9,mm
